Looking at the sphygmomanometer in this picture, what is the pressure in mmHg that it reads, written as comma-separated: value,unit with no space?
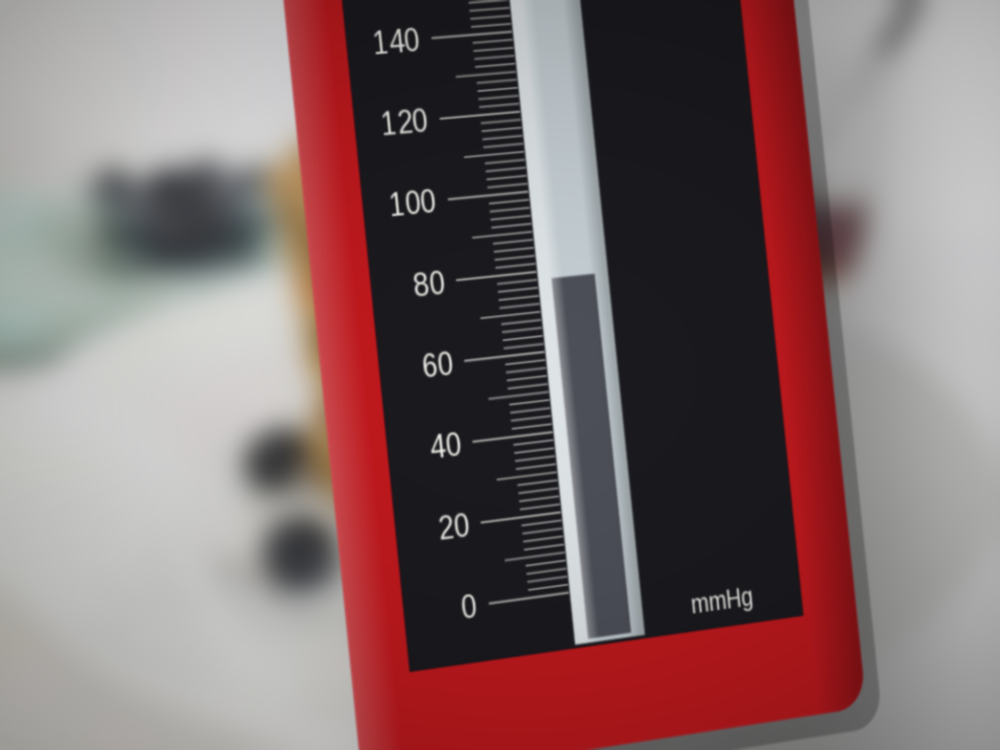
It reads 78,mmHg
